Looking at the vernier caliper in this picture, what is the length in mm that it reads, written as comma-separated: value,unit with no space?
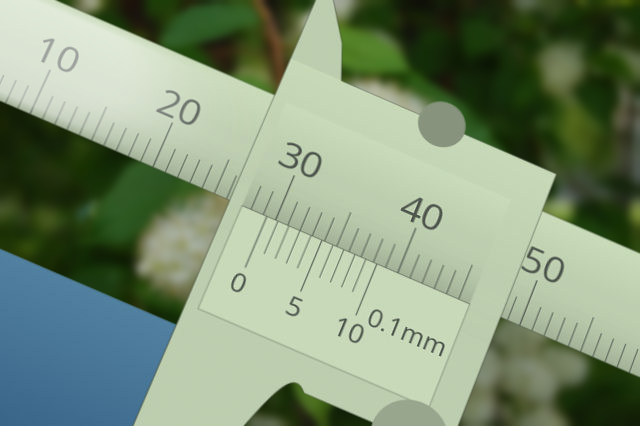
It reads 29.3,mm
